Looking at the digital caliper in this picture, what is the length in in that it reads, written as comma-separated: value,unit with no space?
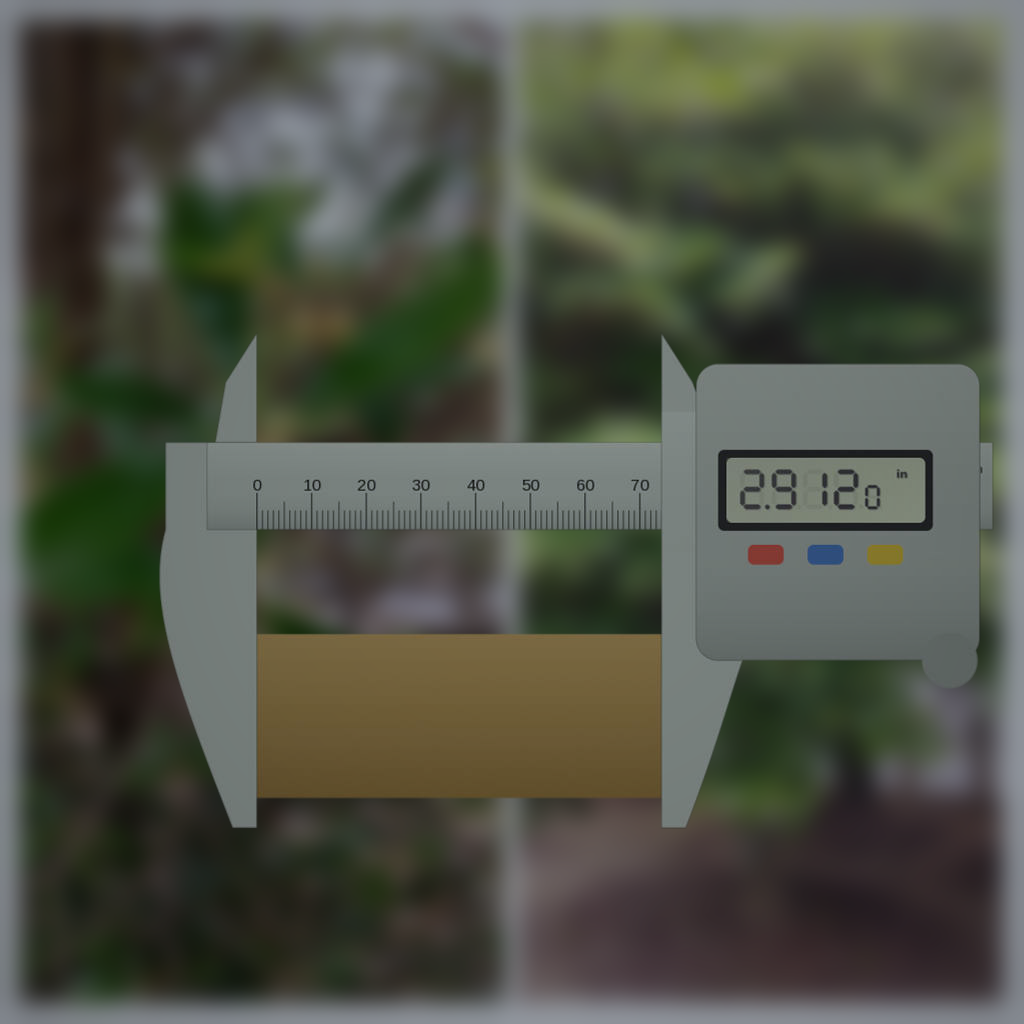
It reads 2.9120,in
